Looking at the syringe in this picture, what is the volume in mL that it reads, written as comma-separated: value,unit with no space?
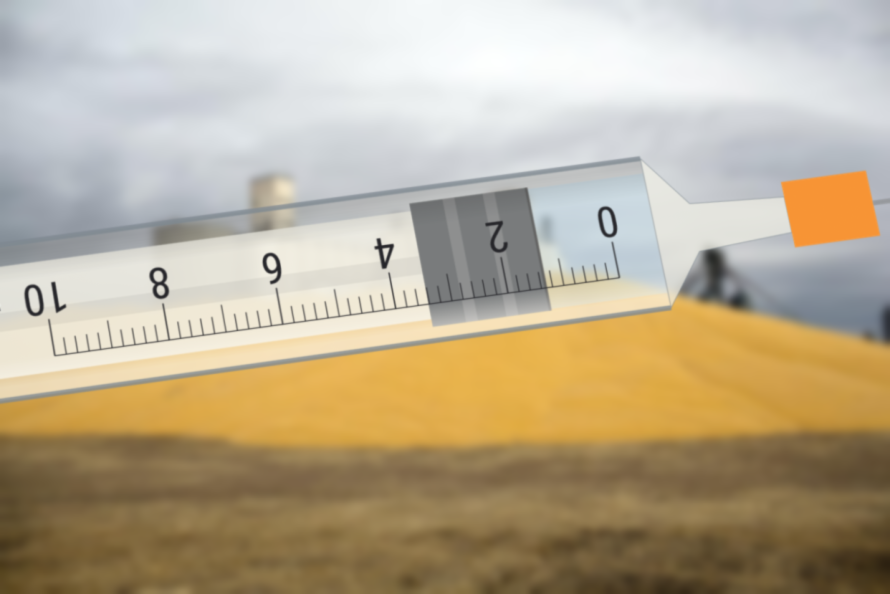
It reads 1.3,mL
